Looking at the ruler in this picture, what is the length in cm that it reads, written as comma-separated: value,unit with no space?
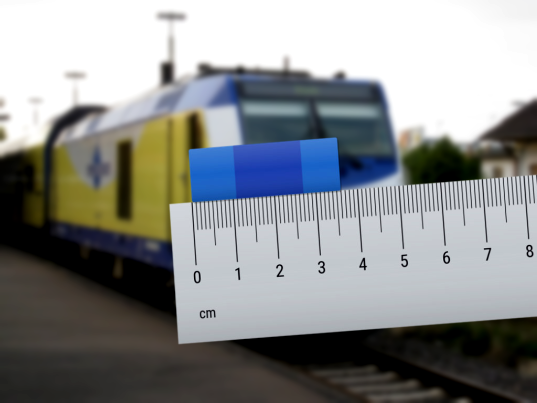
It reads 3.6,cm
